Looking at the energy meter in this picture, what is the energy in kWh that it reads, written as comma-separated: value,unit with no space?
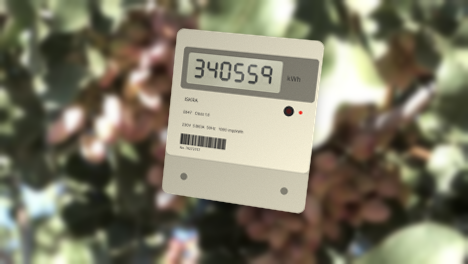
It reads 340559,kWh
